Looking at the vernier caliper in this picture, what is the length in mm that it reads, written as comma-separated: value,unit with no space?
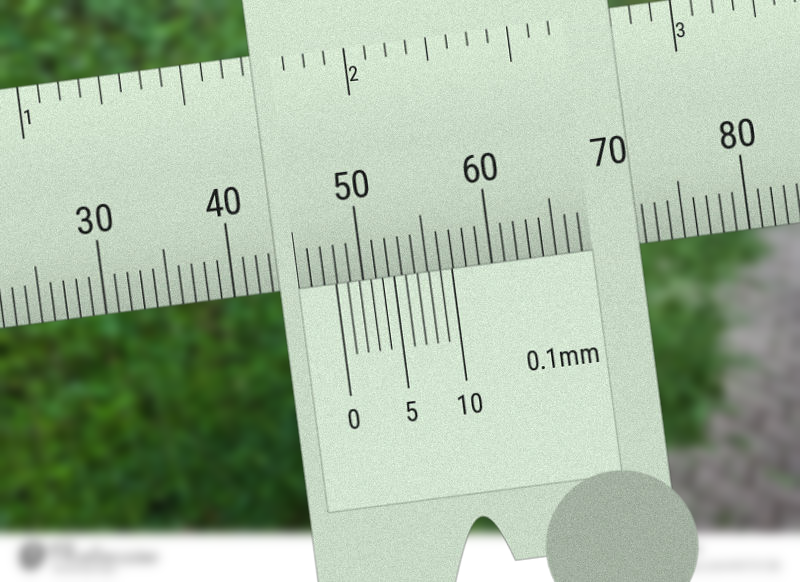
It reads 47.9,mm
